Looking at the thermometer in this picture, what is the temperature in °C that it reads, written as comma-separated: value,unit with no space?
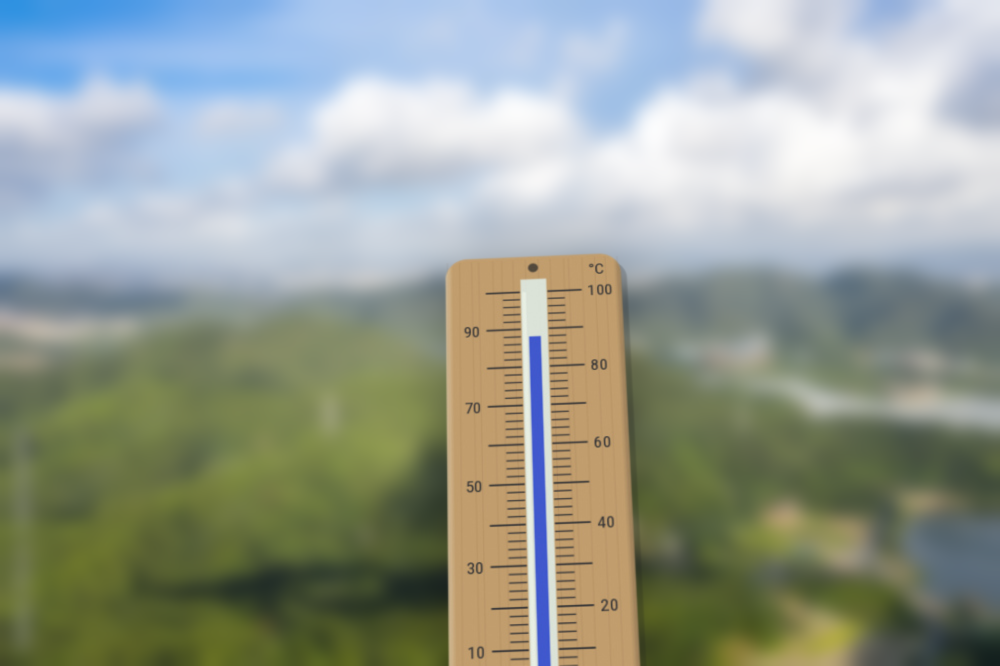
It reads 88,°C
